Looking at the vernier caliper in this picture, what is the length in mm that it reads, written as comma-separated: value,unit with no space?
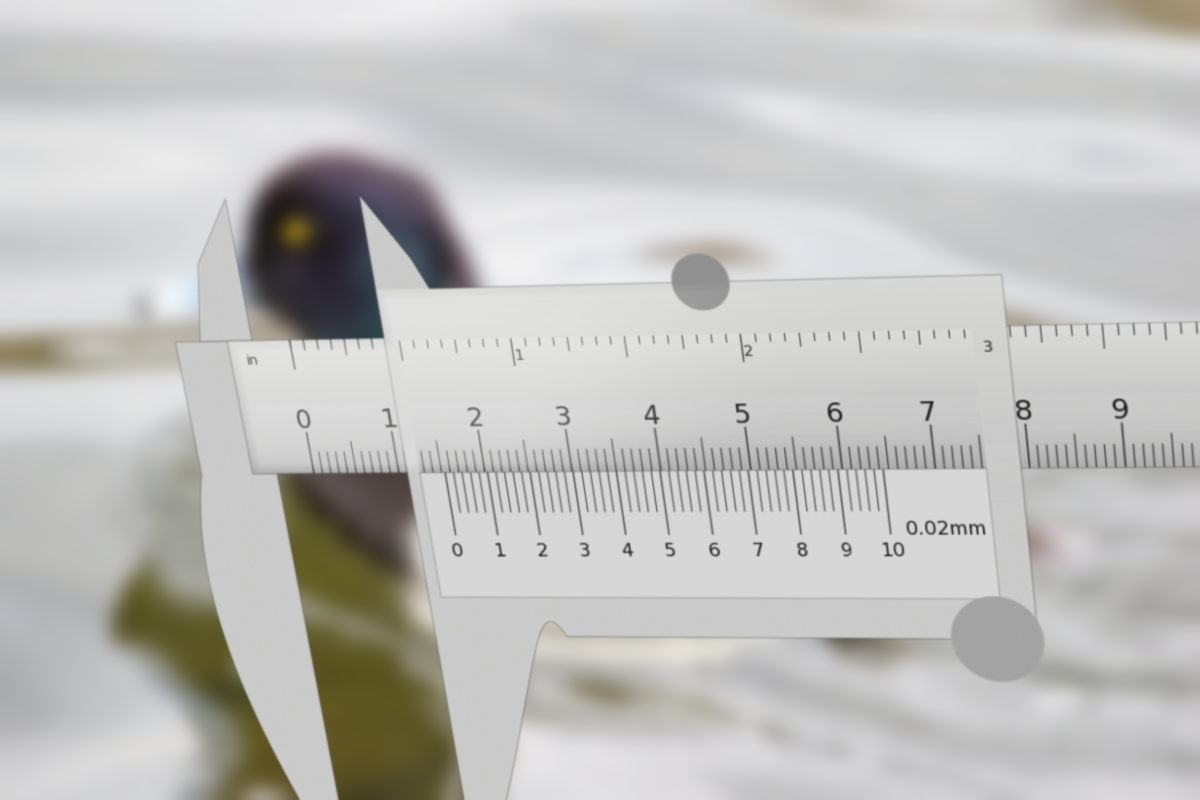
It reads 15.4,mm
